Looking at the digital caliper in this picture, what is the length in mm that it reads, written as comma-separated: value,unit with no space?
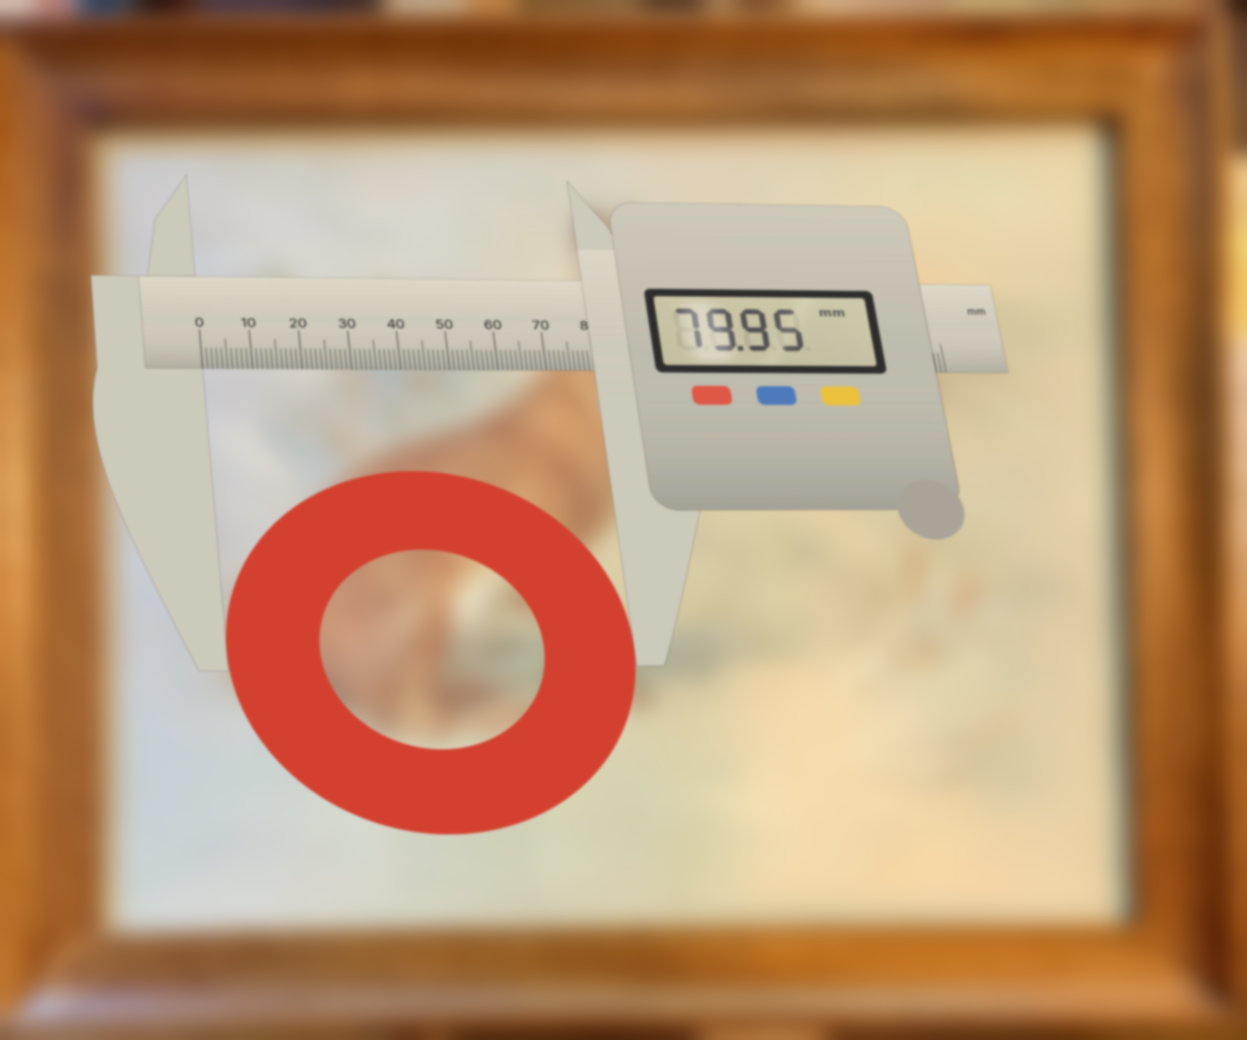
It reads 79.95,mm
